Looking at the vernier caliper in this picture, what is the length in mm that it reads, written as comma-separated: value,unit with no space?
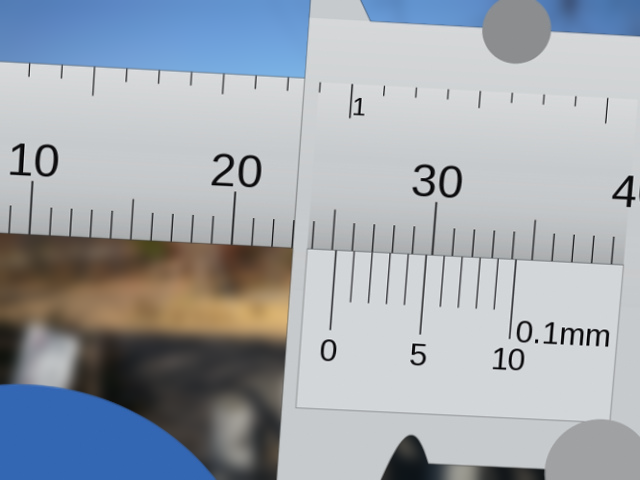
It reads 25.2,mm
